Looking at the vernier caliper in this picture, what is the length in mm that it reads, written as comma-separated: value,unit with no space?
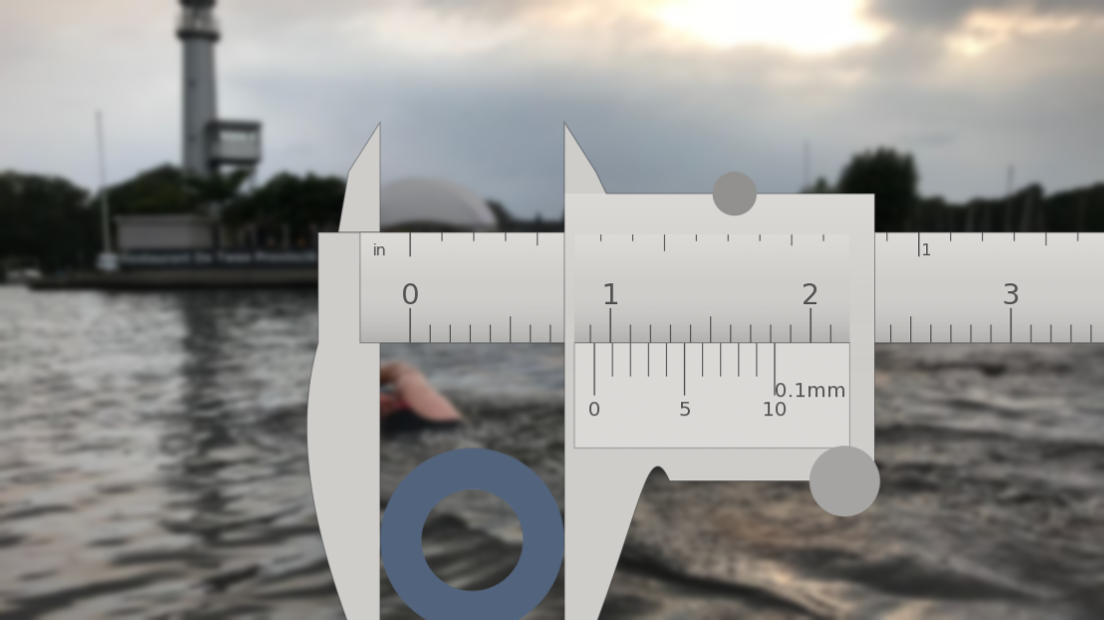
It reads 9.2,mm
